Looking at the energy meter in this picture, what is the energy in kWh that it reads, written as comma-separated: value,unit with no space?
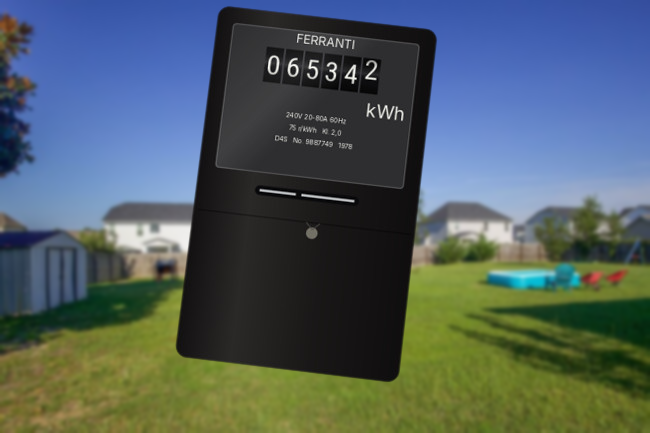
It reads 65342,kWh
